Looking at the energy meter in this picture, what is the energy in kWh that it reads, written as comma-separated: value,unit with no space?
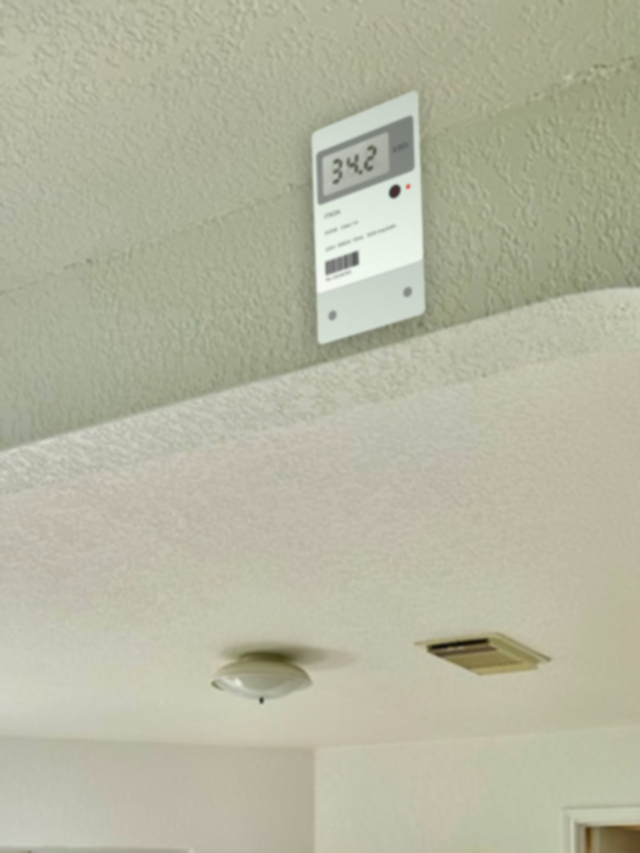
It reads 34.2,kWh
